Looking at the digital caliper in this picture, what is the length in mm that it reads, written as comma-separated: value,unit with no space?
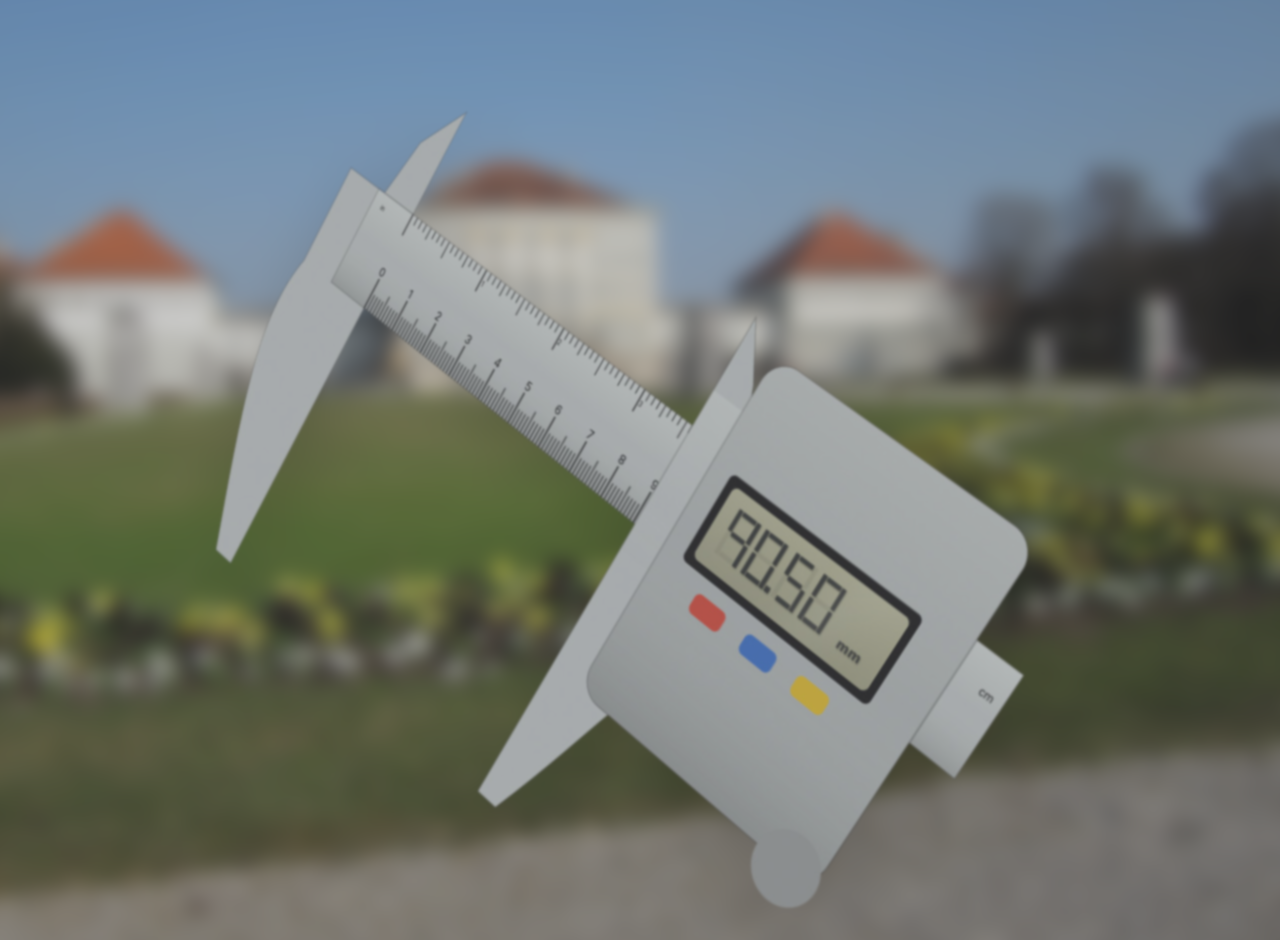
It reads 90.50,mm
